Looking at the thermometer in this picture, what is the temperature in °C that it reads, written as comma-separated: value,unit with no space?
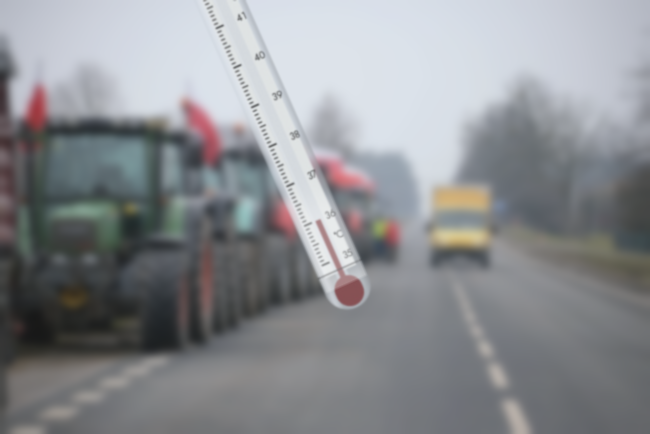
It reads 36,°C
